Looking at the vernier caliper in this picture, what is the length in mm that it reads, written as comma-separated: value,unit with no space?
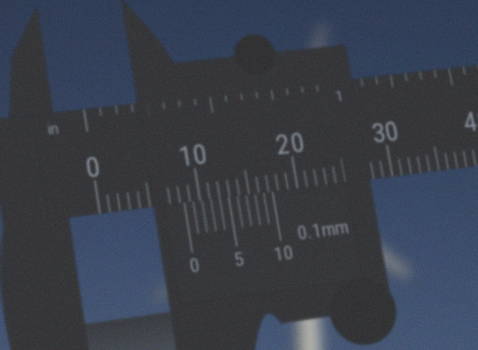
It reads 8.4,mm
